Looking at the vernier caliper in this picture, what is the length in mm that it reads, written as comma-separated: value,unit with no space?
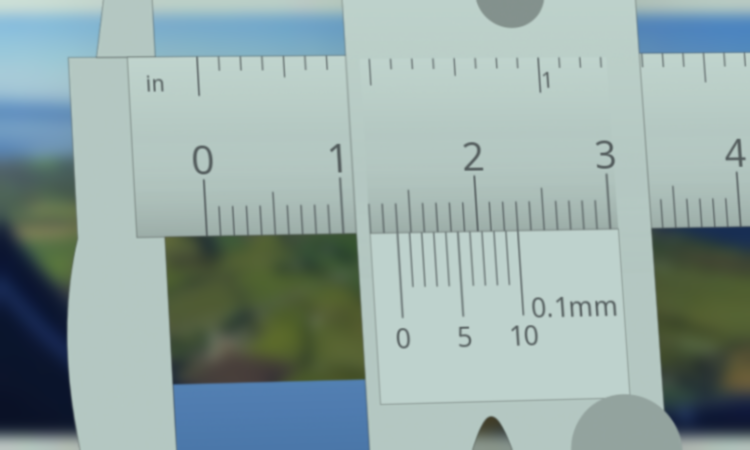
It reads 14.0,mm
